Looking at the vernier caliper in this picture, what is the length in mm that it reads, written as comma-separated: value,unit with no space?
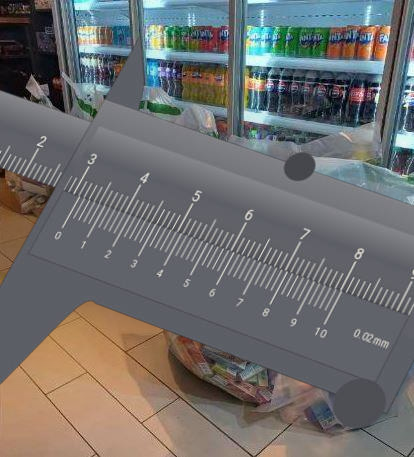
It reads 31.2,mm
